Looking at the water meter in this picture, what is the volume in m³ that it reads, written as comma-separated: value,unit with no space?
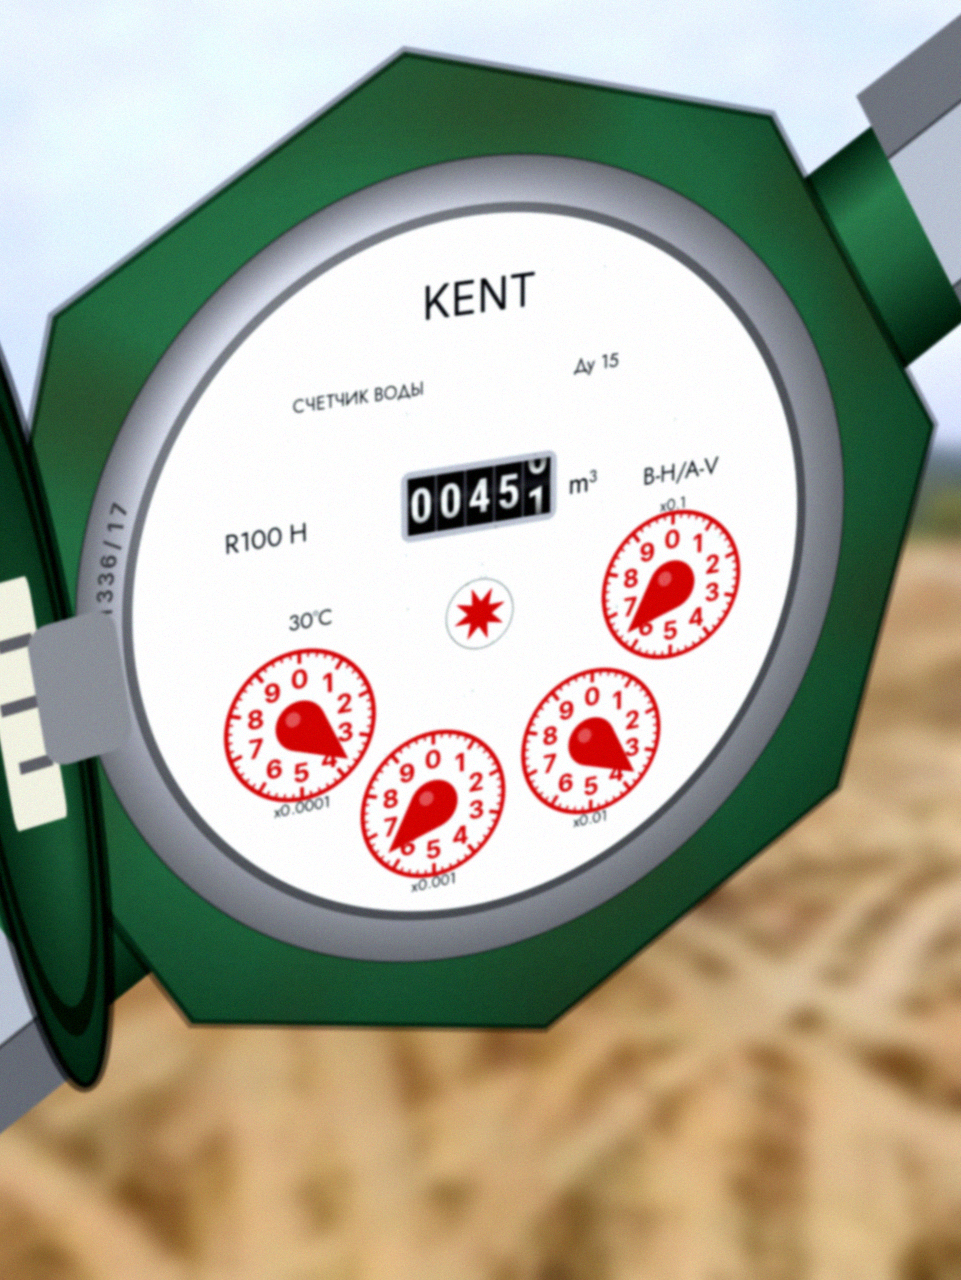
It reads 450.6363,m³
